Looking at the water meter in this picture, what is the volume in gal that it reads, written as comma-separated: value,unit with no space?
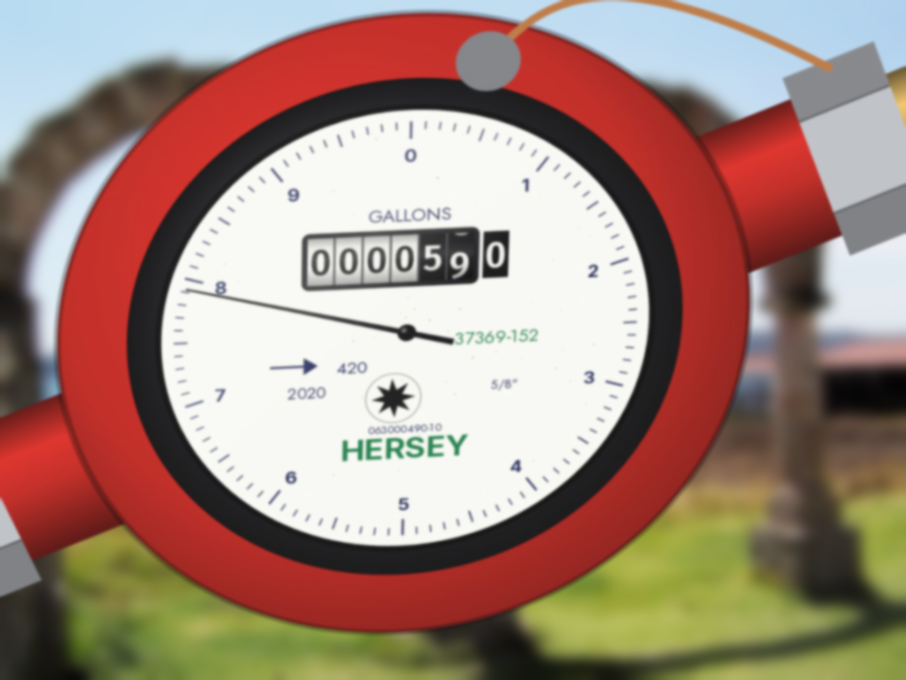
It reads 587.9,gal
